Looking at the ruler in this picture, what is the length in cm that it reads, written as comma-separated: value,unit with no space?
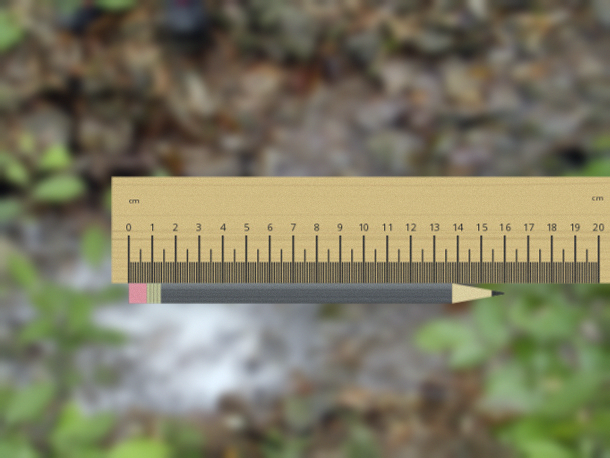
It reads 16,cm
